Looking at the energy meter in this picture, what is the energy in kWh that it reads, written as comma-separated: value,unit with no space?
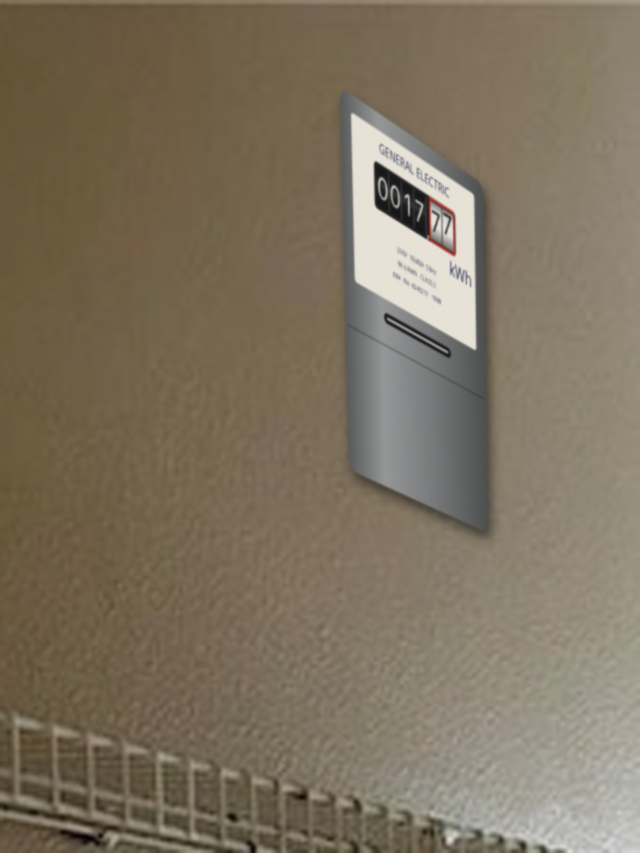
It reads 17.77,kWh
